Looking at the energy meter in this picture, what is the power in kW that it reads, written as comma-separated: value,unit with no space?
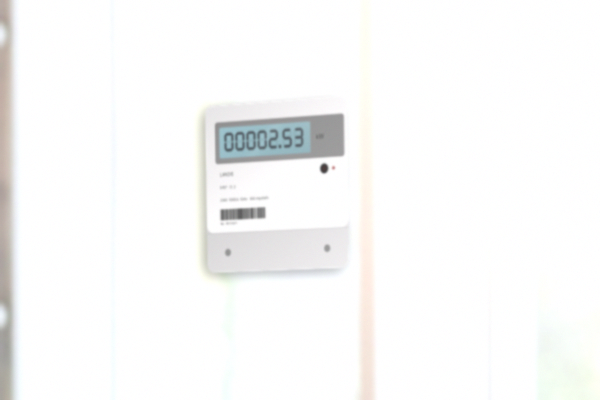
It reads 2.53,kW
